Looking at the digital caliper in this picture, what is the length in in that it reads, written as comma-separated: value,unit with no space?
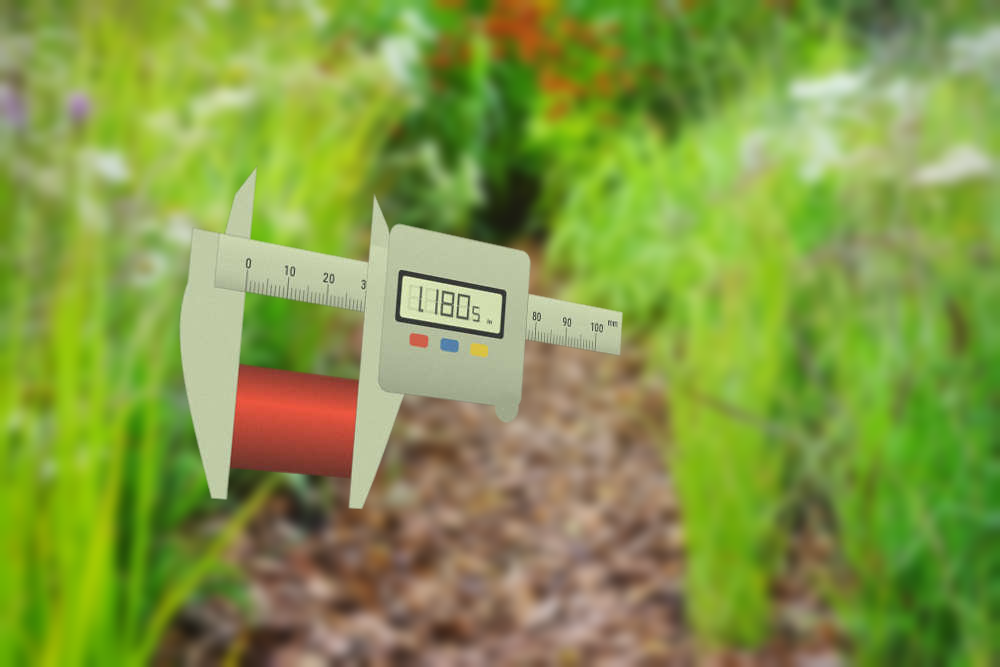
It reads 1.1805,in
